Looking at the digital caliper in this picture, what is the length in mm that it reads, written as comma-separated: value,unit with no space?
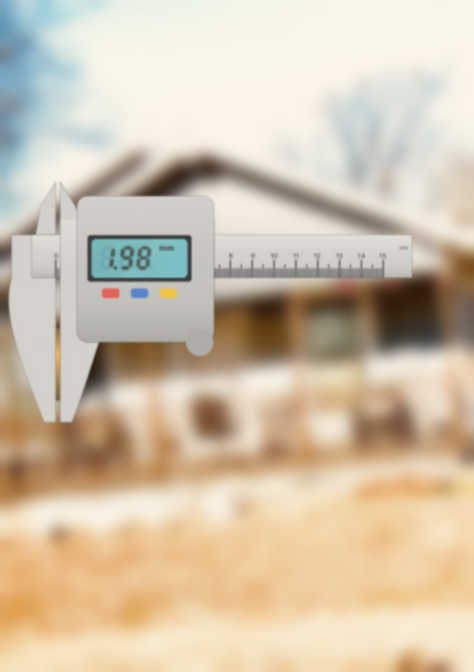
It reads 1.98,mm
